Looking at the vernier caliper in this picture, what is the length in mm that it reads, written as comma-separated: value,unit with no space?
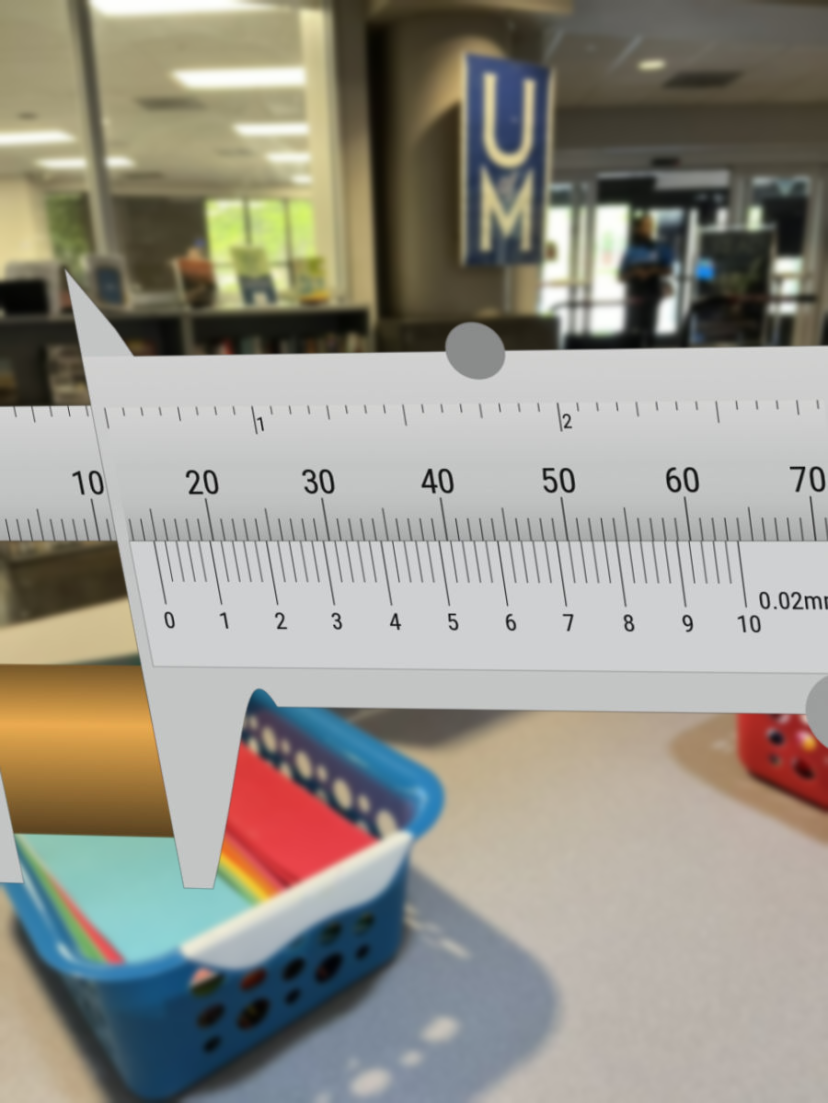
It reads 14.8,mm
